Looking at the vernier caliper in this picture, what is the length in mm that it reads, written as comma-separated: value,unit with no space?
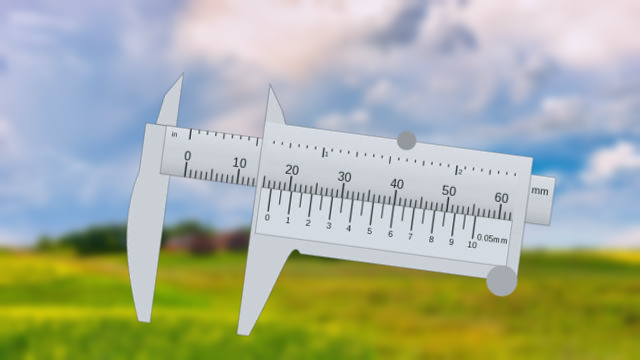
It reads 16.5,mm
